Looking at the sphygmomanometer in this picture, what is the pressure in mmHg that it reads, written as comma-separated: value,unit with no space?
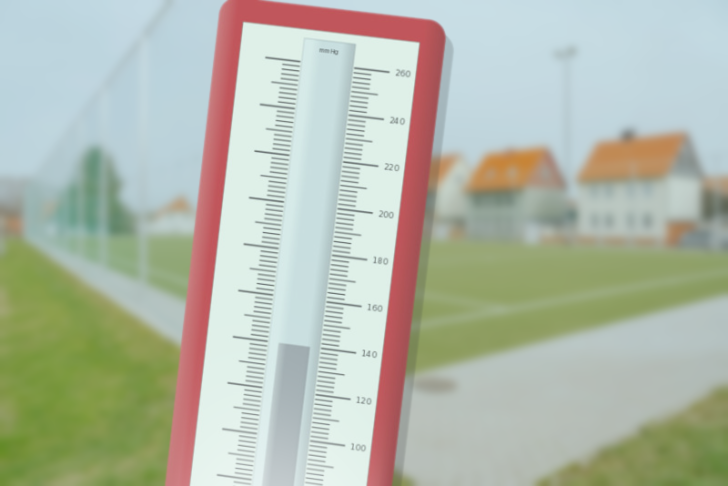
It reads 140,mmHg
